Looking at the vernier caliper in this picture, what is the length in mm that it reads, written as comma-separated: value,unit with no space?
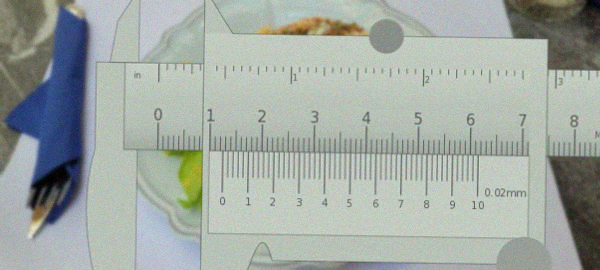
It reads 12.5,mm
